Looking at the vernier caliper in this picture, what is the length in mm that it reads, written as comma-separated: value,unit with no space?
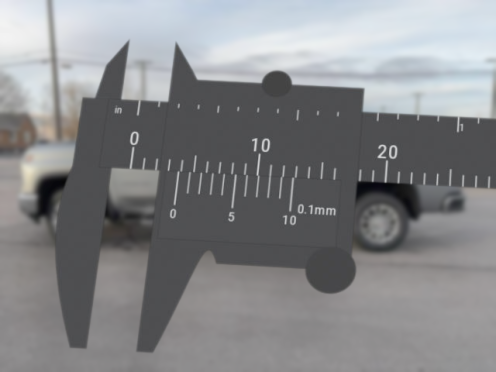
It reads 3.8,mm
